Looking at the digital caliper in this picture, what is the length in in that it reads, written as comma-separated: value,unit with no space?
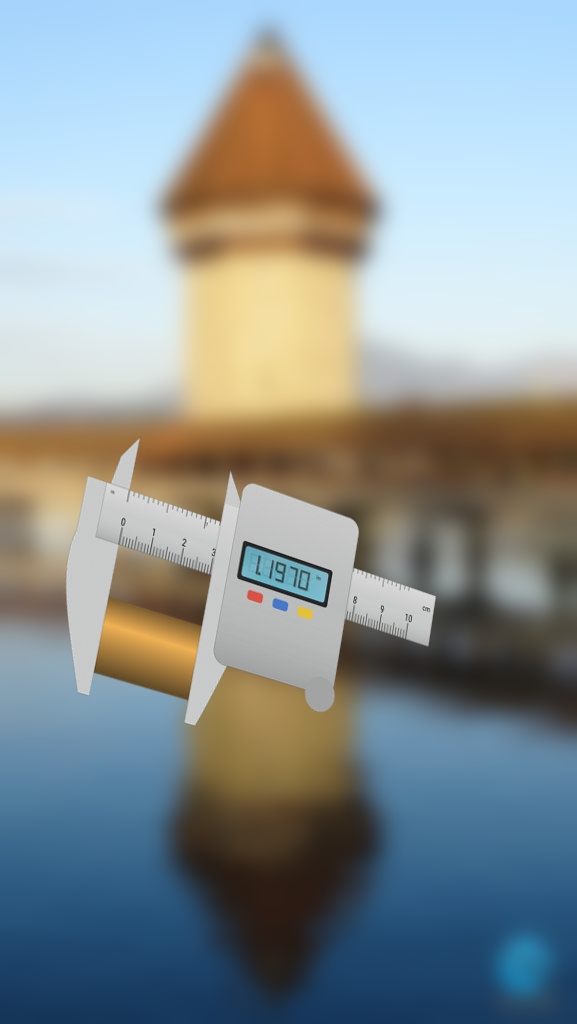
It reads 1.1970,in
